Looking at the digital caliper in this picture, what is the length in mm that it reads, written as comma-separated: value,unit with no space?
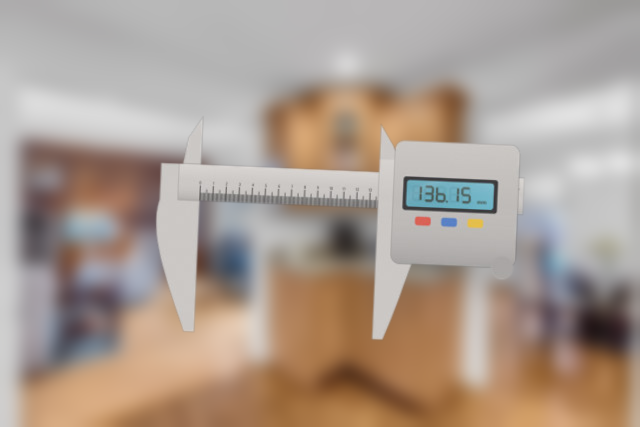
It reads 136.15,mm
